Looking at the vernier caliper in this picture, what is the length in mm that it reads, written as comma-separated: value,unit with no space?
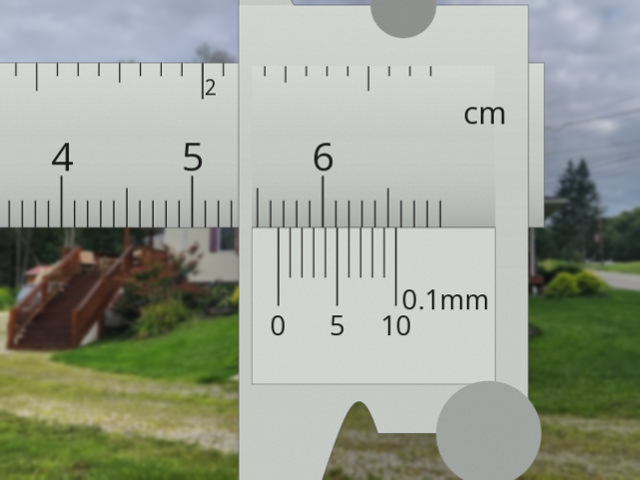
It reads 56.6,mm
